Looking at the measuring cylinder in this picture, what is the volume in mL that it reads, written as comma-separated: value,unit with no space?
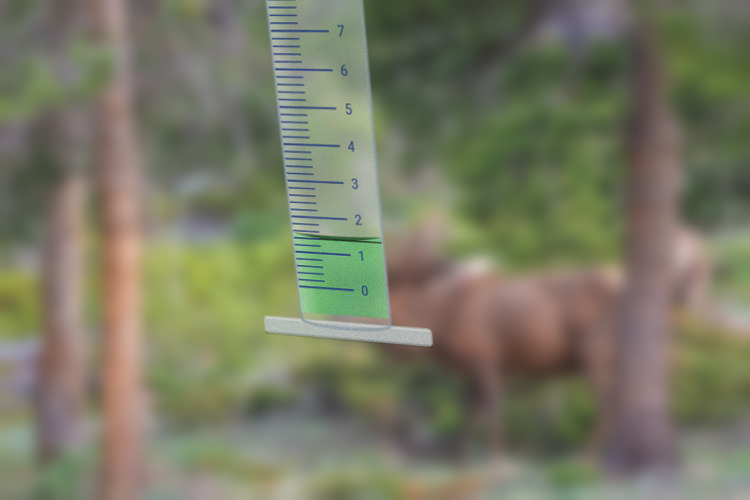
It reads 1.4,mL
